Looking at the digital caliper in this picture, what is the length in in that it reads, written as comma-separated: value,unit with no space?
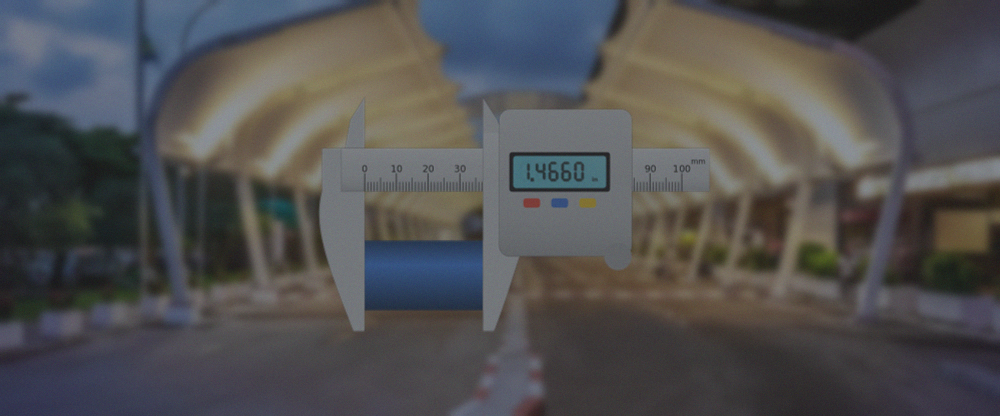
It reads 1.4660,in
